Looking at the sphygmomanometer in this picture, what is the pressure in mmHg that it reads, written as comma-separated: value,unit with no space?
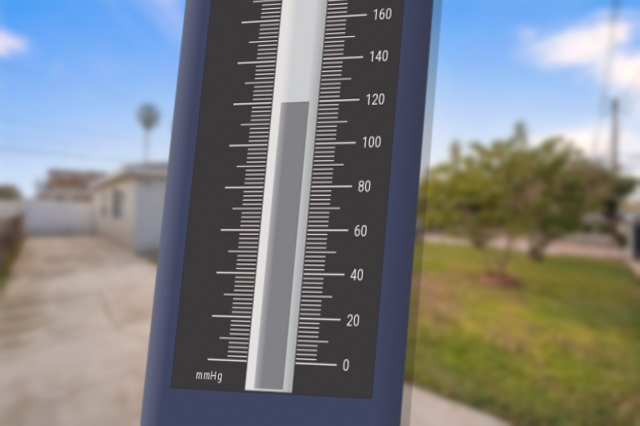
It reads 120,mmHg
